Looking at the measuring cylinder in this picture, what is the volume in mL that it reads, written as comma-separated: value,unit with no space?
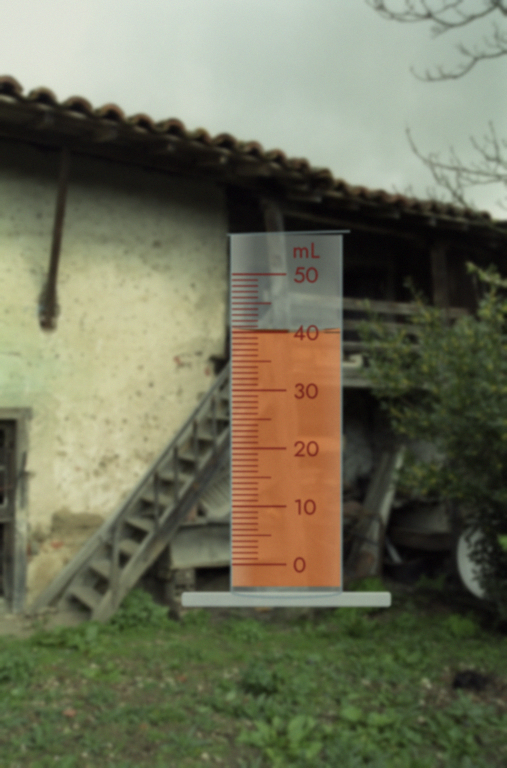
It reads 40,mL
